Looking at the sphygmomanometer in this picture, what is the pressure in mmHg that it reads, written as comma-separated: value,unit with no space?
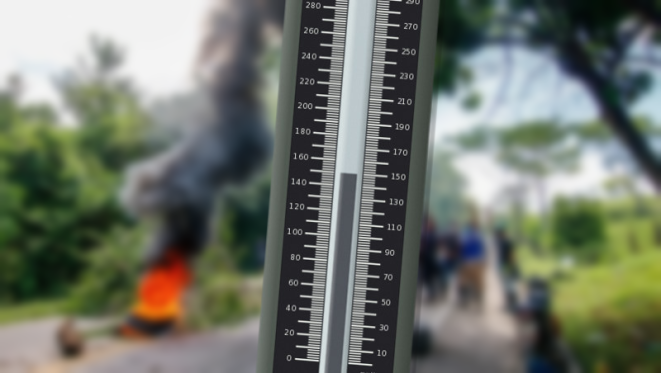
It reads 150,mmHg
